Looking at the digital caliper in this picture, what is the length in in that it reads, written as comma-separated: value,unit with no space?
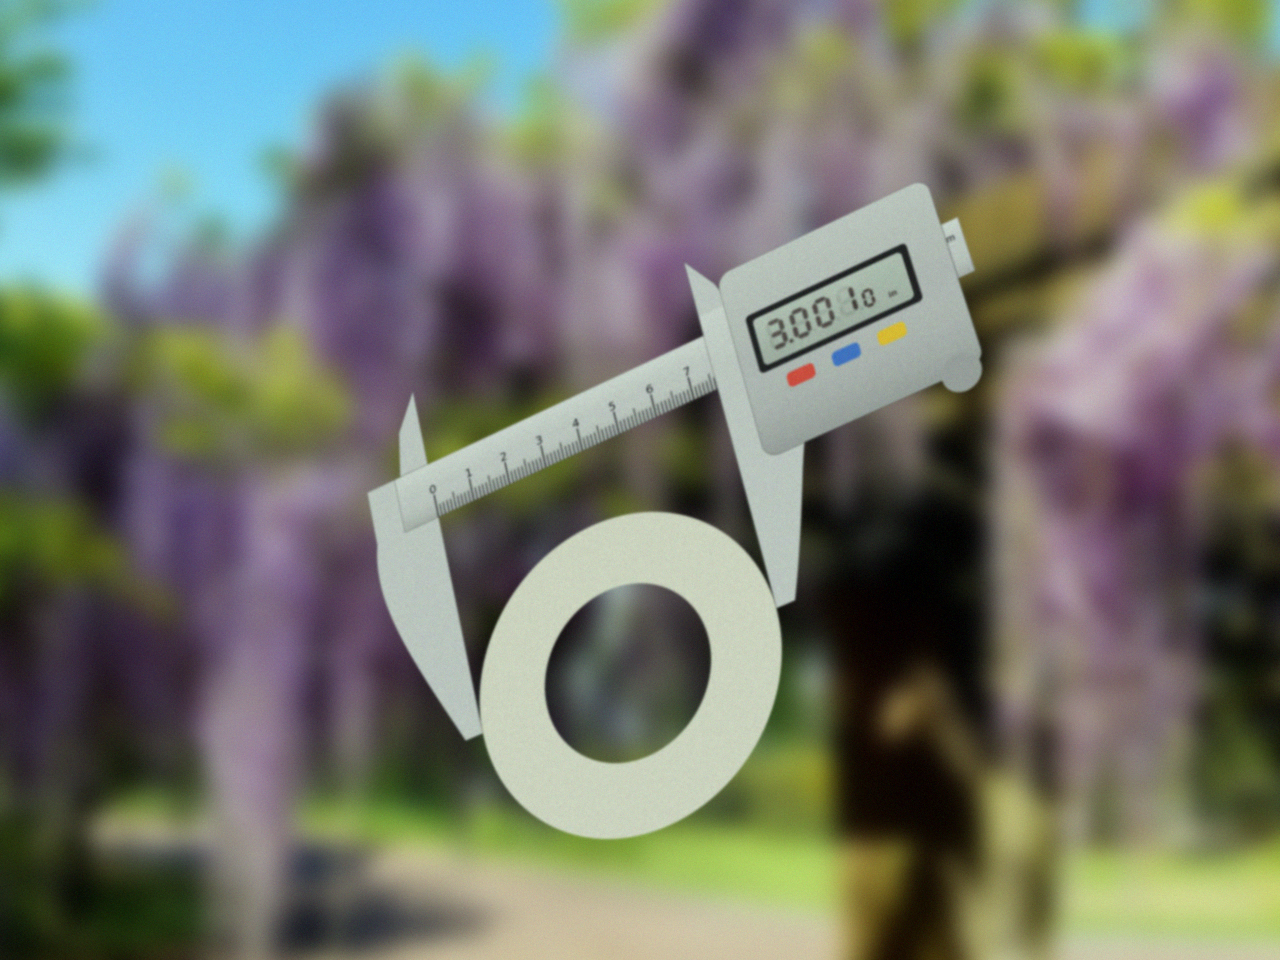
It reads 3.0010,in
